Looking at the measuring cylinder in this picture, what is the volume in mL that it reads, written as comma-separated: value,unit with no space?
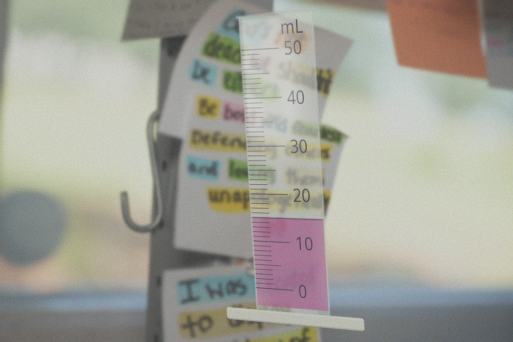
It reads 15,mL
